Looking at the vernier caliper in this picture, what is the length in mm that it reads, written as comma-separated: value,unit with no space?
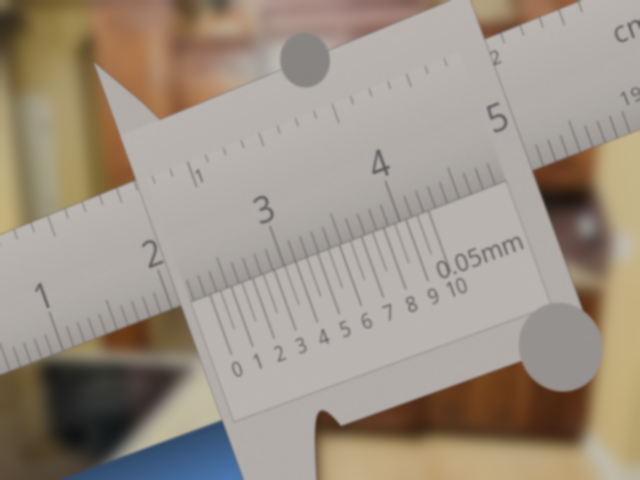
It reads 23.4,mm
